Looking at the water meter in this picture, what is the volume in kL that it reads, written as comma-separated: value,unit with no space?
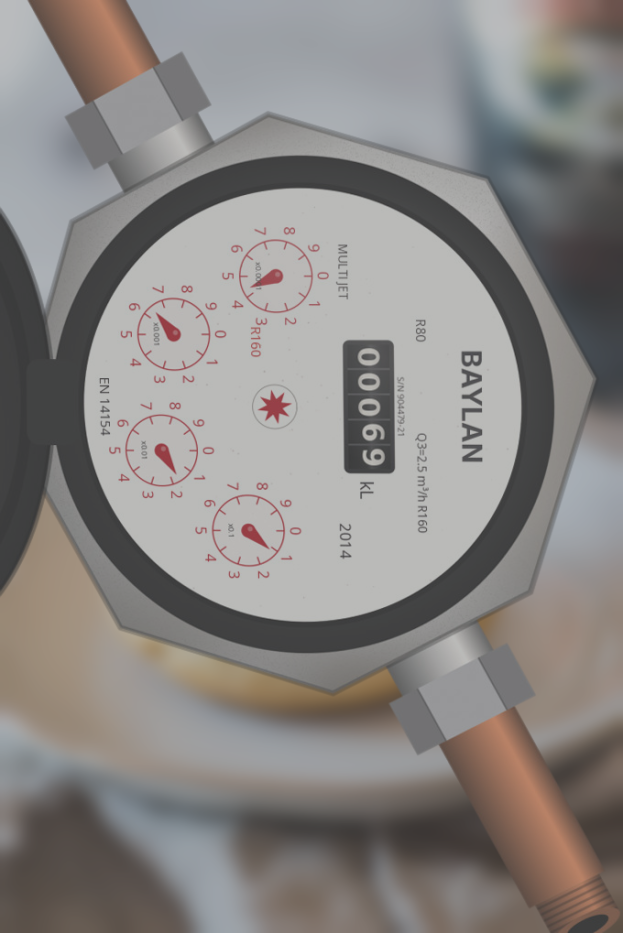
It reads 69.1164,kL
